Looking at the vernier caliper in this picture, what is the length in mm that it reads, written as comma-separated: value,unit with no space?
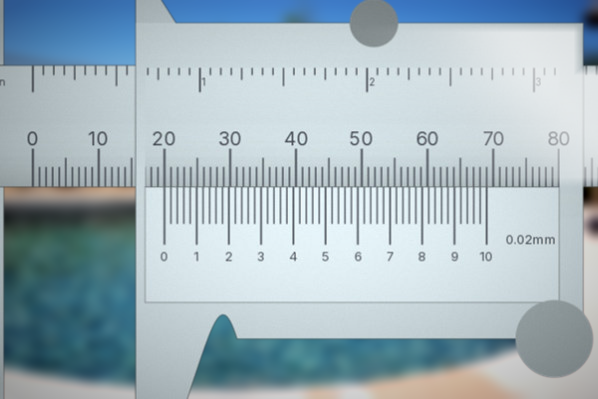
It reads 20.0,mm
